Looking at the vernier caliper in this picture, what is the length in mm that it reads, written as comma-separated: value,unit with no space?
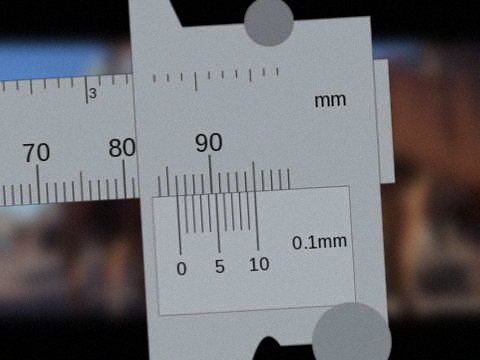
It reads 86.0,mm
